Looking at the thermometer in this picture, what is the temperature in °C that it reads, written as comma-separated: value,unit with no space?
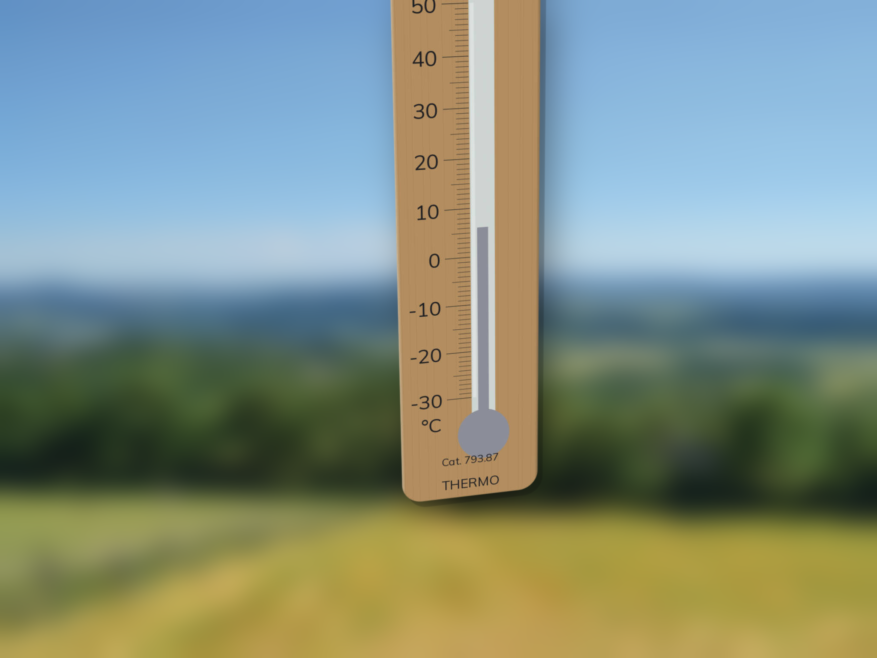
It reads 6,°C
